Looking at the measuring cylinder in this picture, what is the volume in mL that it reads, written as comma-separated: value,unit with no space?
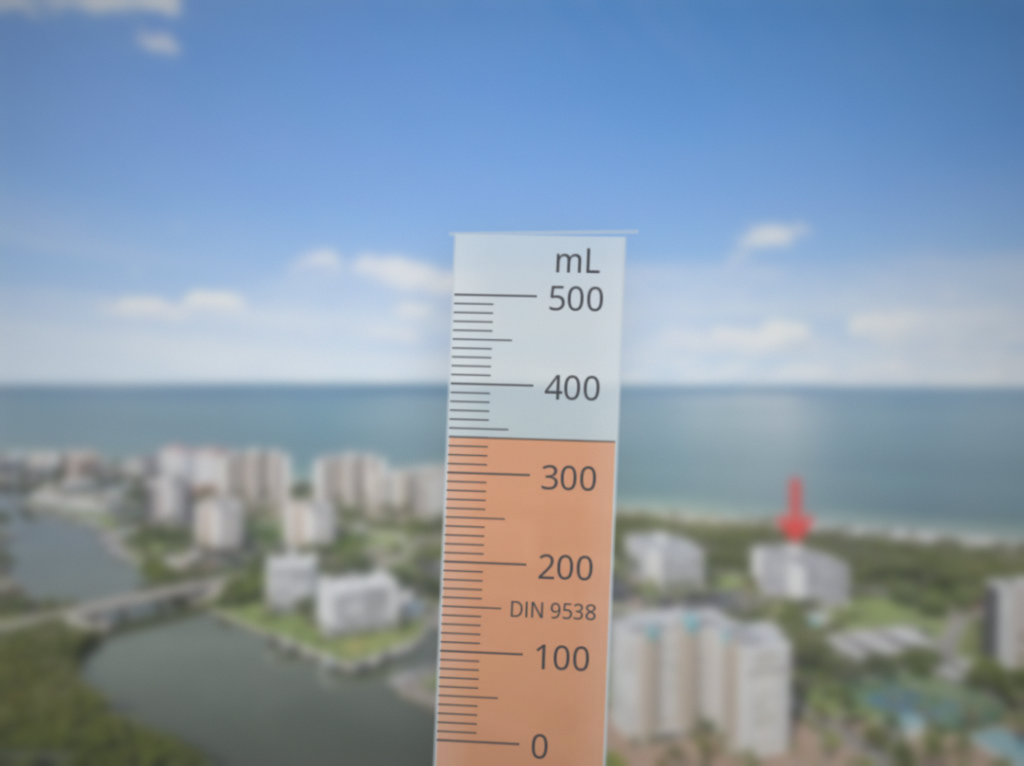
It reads 340,mL
